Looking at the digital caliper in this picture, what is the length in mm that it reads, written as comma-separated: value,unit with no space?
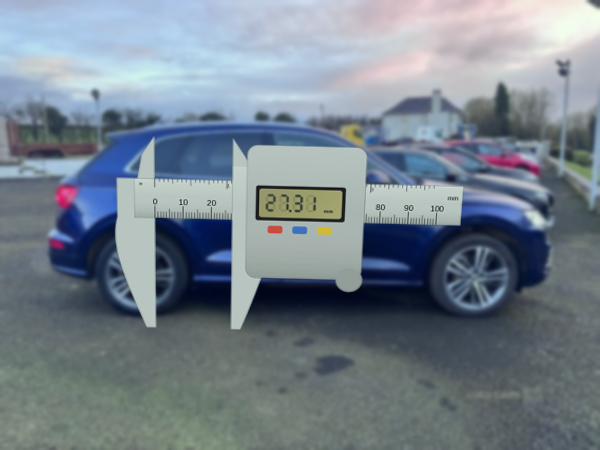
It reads 27.31,mm
